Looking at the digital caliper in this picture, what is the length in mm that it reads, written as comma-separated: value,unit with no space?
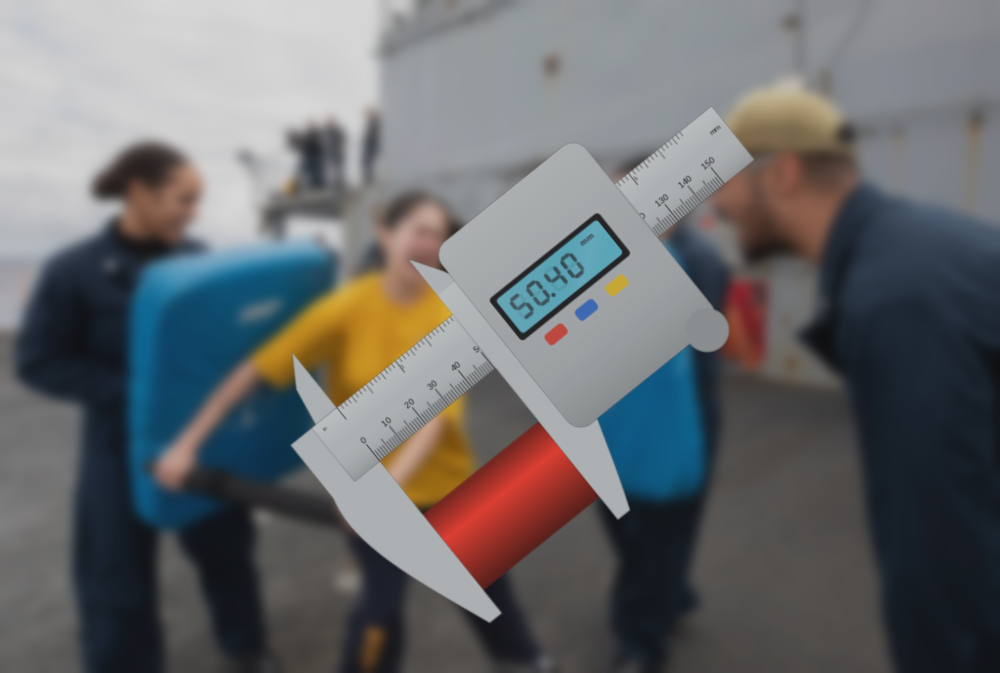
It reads 50.40,mm
